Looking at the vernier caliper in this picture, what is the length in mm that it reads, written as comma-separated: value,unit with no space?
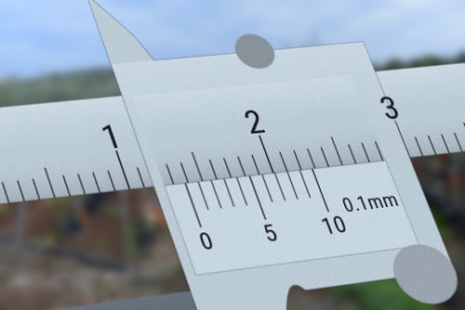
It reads 13.8,mm
